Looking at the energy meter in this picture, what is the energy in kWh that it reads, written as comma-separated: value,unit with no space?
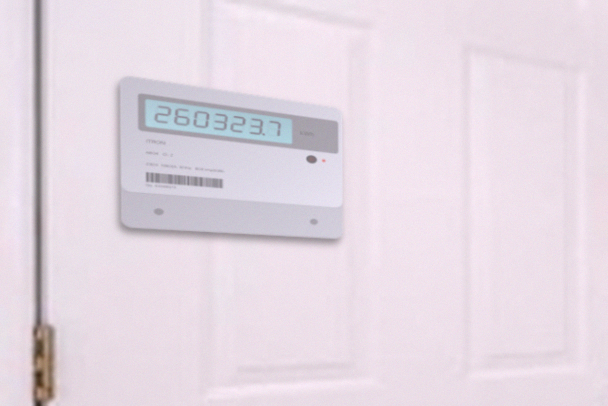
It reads 260323.7,kWh
